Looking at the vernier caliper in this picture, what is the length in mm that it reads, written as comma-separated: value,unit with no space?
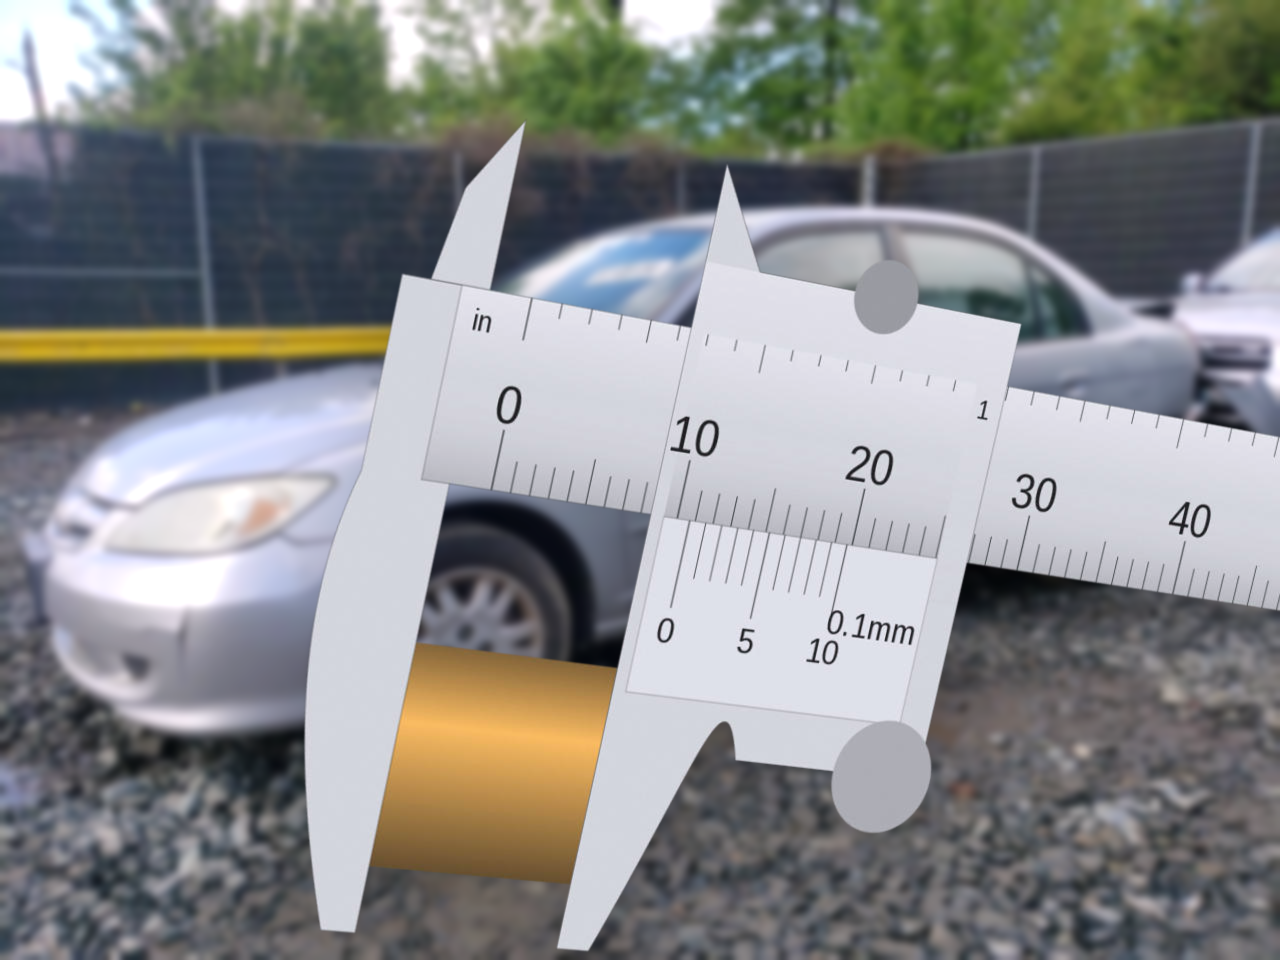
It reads 10.7,mm
